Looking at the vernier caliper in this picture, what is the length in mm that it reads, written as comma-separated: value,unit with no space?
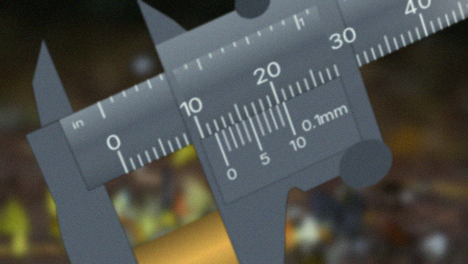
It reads 11.6,mm
